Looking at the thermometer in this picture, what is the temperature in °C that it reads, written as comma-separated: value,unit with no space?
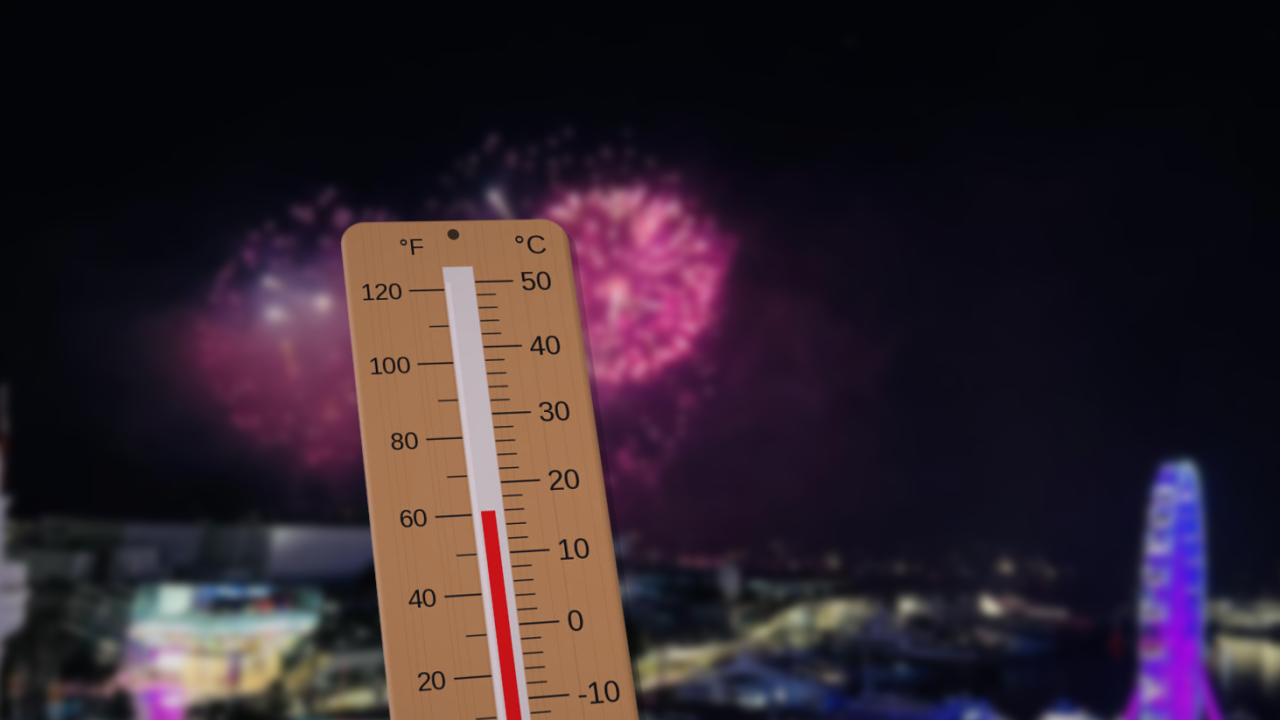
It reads 16,°C
